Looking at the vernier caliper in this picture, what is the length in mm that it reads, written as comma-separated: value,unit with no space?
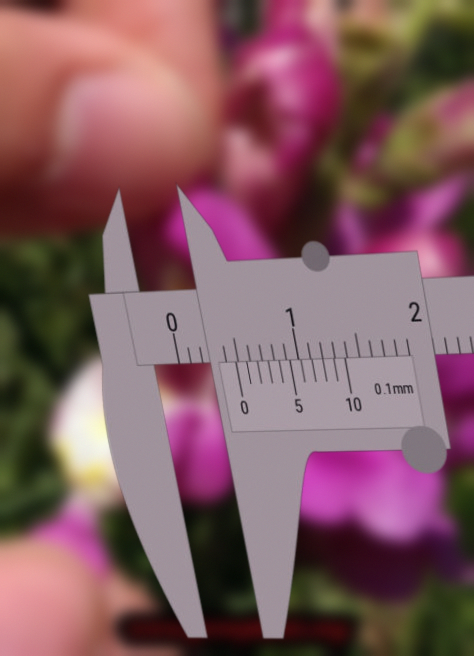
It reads 4.8,mm
